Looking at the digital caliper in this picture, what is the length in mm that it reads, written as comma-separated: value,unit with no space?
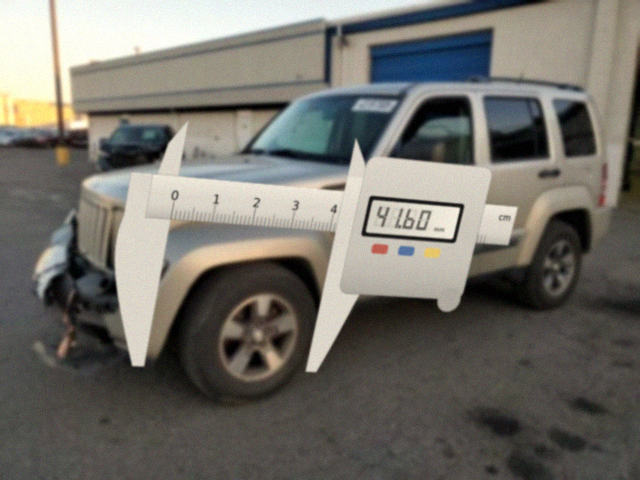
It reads 41.60,mm
